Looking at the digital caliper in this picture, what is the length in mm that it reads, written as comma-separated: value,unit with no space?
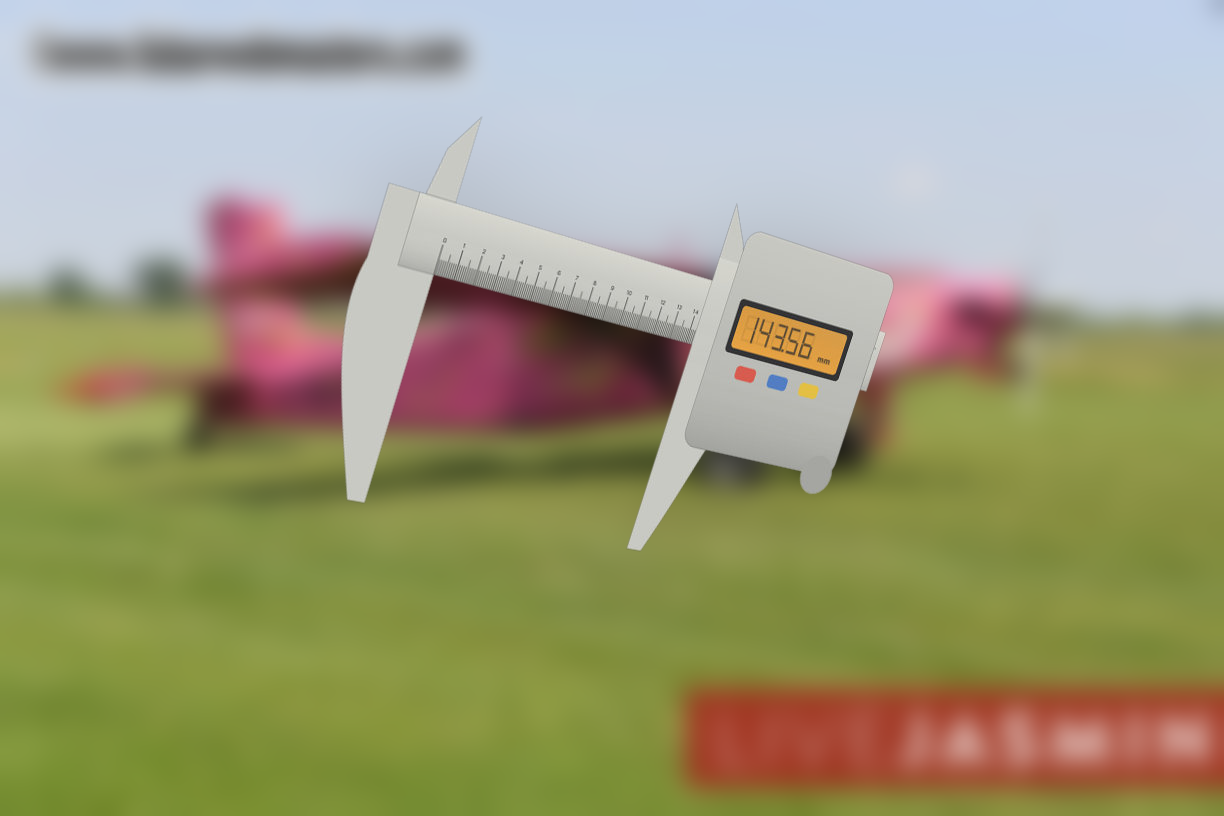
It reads 143.56,mm
